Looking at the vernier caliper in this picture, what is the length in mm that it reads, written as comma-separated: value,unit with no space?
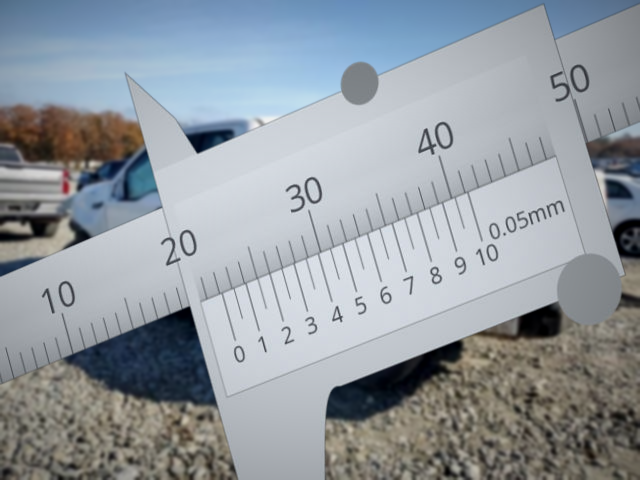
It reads 22.2,mm
